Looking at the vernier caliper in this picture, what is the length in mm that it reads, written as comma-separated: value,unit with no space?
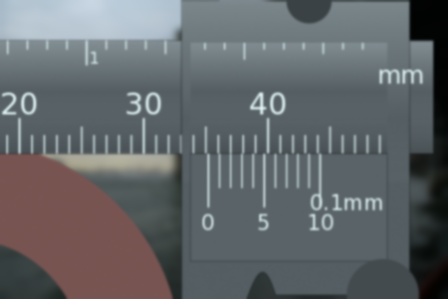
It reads 35.2,mm
